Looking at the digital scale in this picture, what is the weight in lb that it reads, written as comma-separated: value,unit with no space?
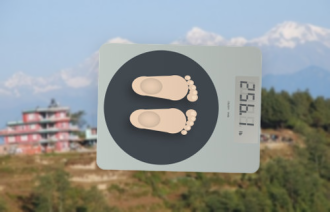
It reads 256.1,lb
